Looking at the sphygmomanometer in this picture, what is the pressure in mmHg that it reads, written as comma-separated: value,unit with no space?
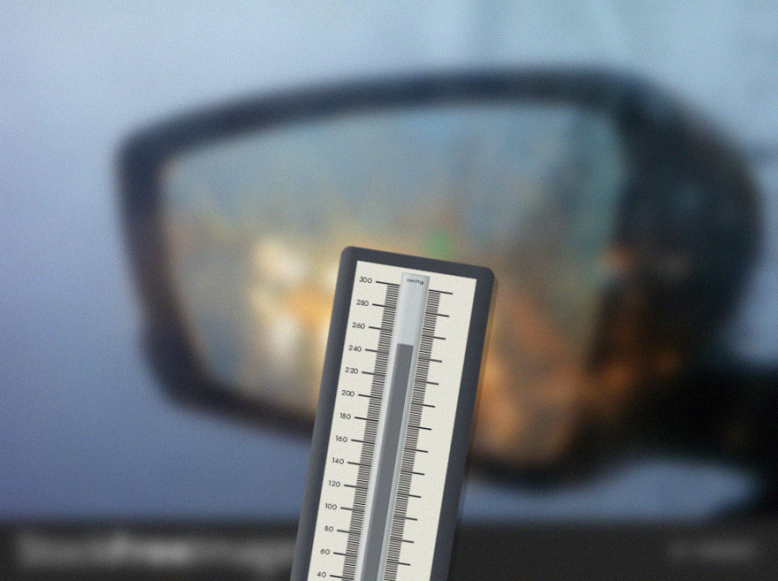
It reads 250,mmHg
